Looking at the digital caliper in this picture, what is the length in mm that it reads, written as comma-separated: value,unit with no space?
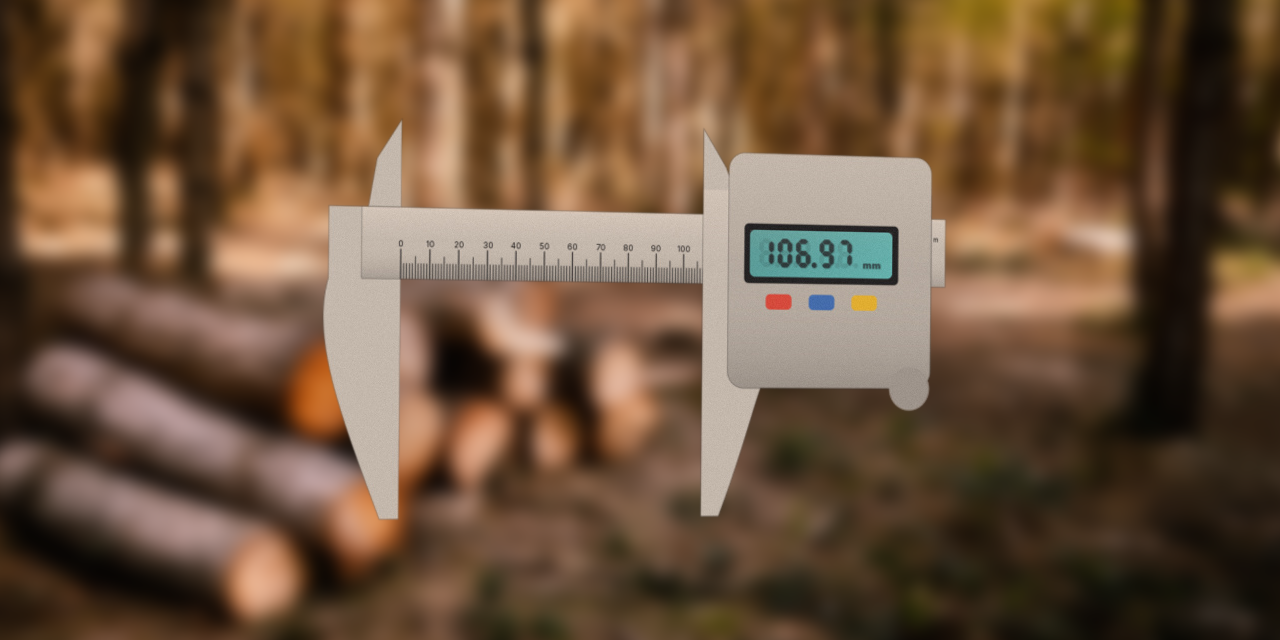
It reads 106.97,mm
